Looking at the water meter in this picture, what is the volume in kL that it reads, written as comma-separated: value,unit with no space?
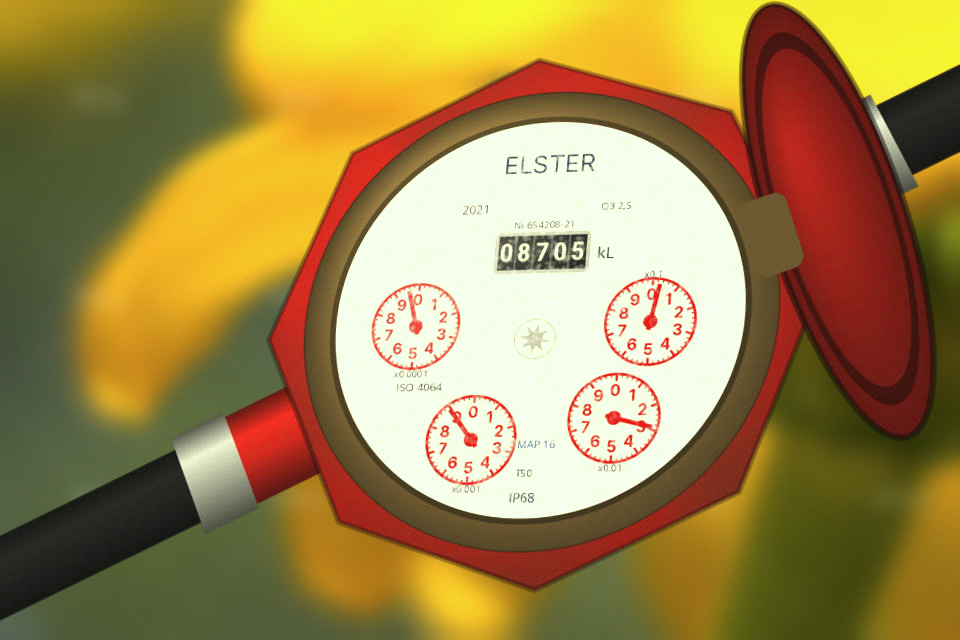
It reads 8705.0289,kL
